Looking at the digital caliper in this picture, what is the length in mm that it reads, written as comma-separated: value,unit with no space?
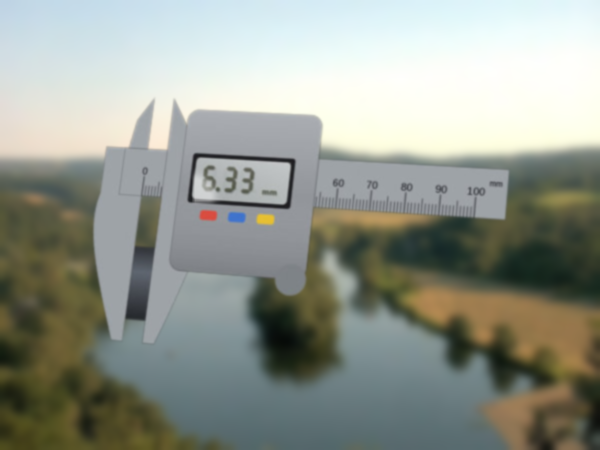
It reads 6.33,mm
